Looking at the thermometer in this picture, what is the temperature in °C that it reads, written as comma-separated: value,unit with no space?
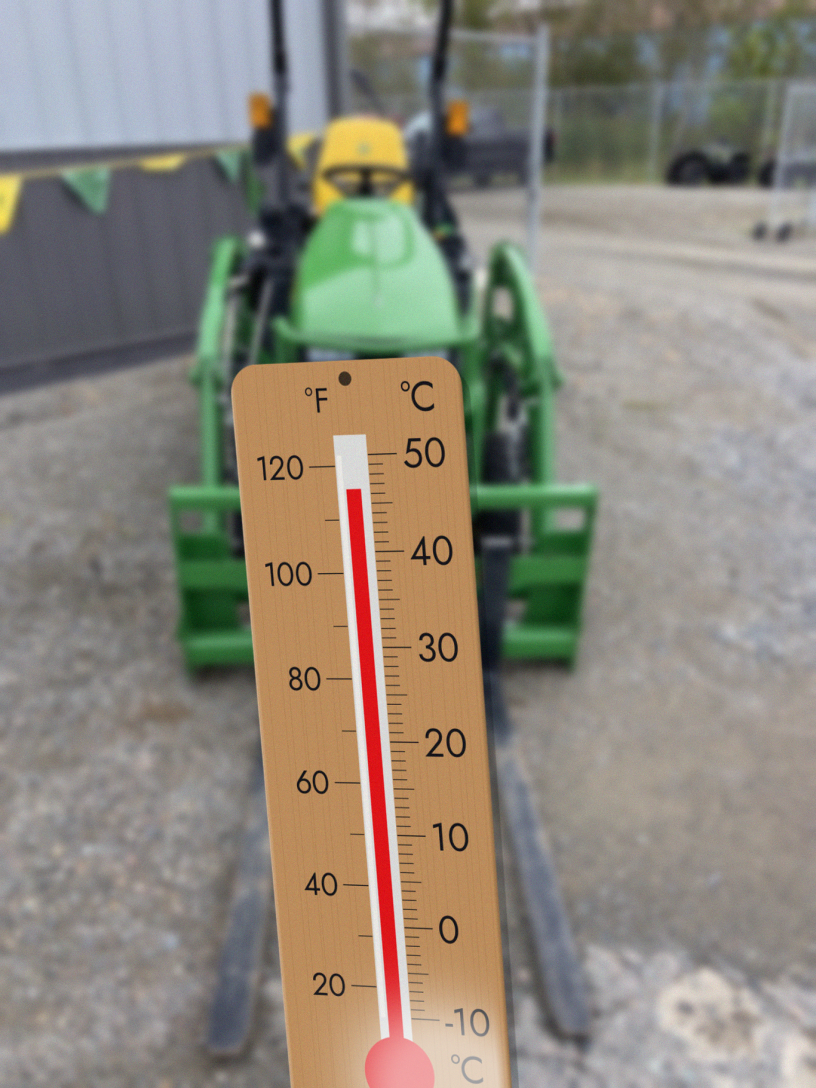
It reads 46.5,°C
